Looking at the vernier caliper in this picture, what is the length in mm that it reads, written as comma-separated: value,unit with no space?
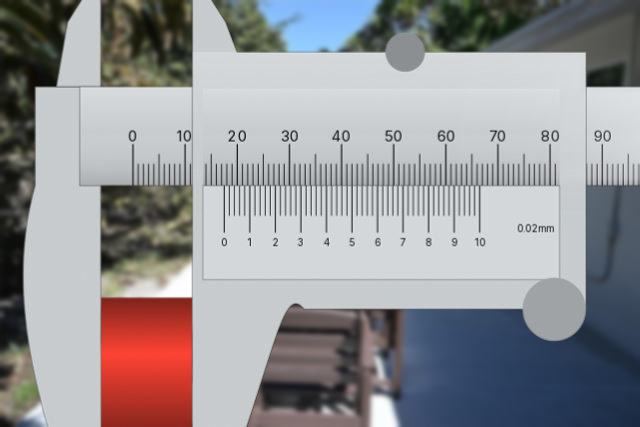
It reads 17.5,mm
